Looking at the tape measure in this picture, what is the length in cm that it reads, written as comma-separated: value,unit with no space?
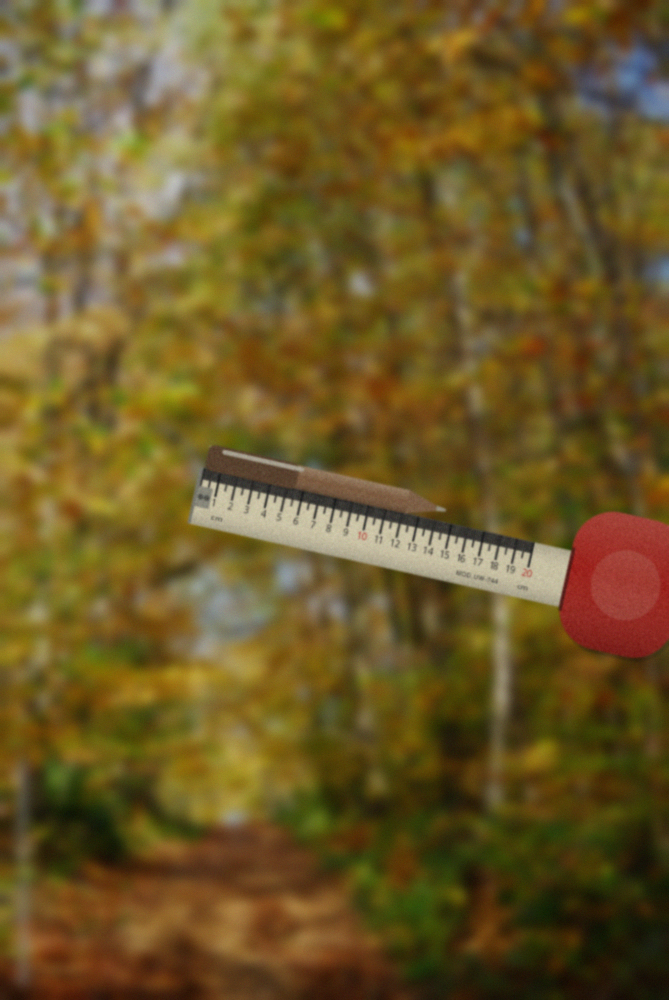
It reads 14.5,cm
